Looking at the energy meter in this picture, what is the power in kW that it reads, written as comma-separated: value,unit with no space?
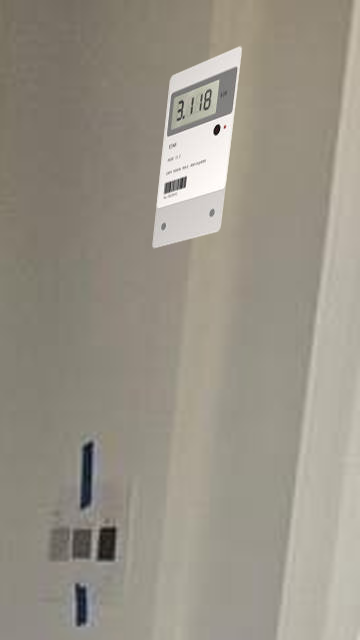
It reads 3.118,kW
